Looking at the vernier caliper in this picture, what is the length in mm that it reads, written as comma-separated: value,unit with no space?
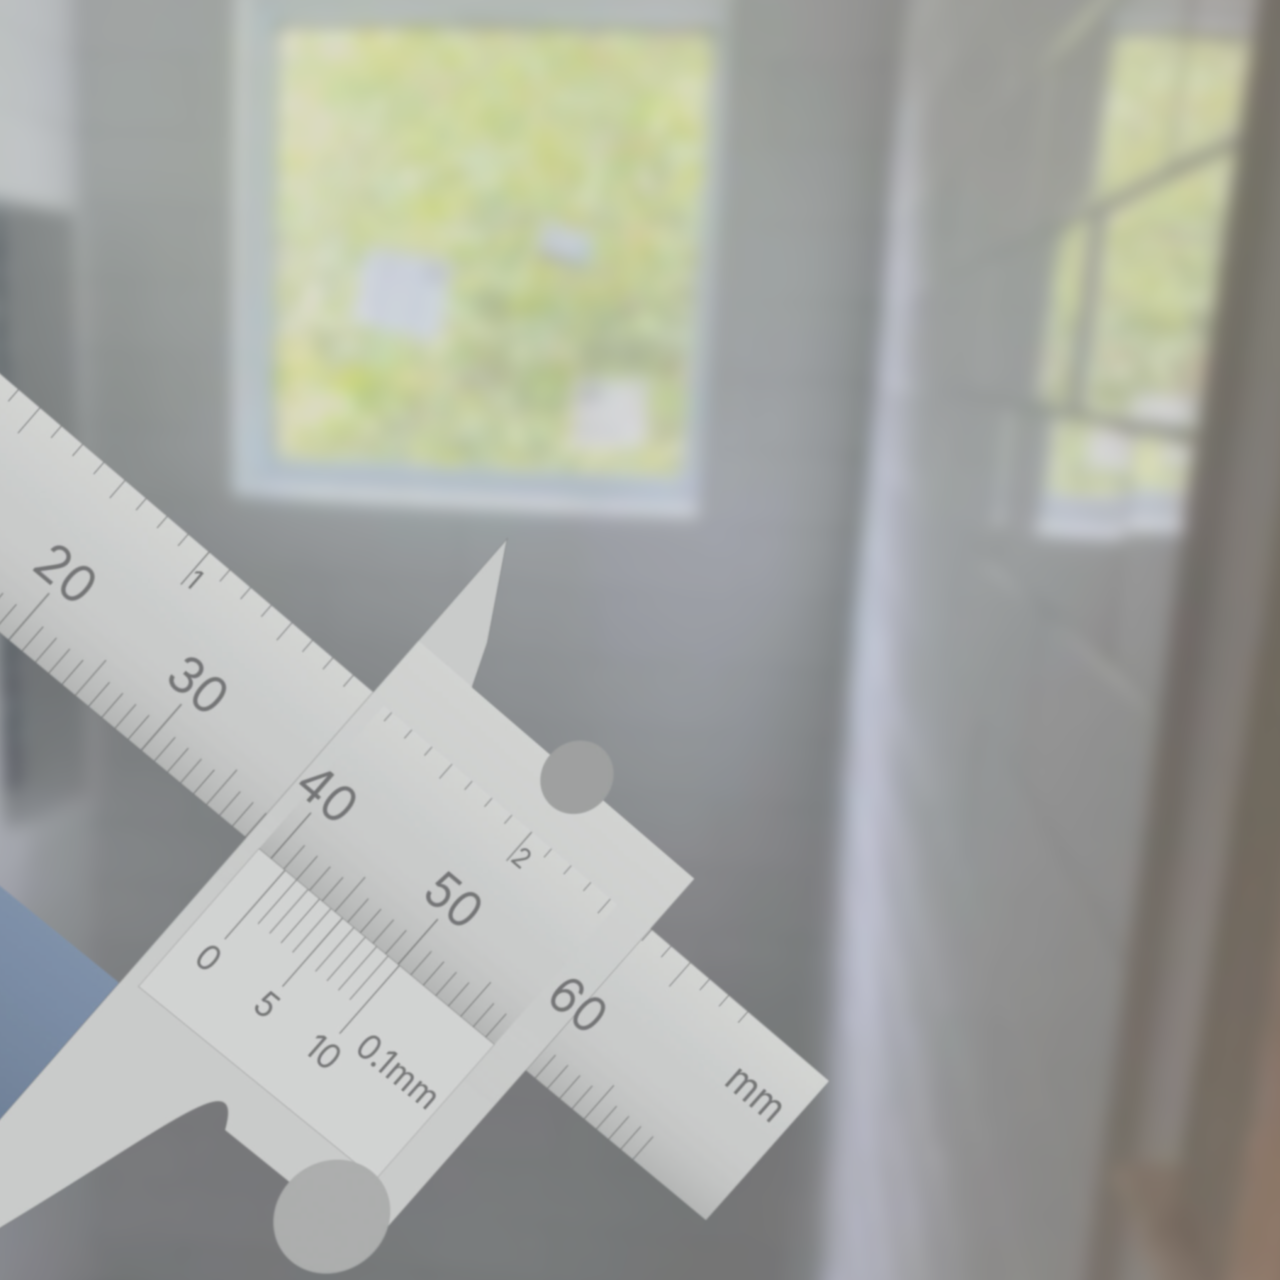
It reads 41.1,mm
